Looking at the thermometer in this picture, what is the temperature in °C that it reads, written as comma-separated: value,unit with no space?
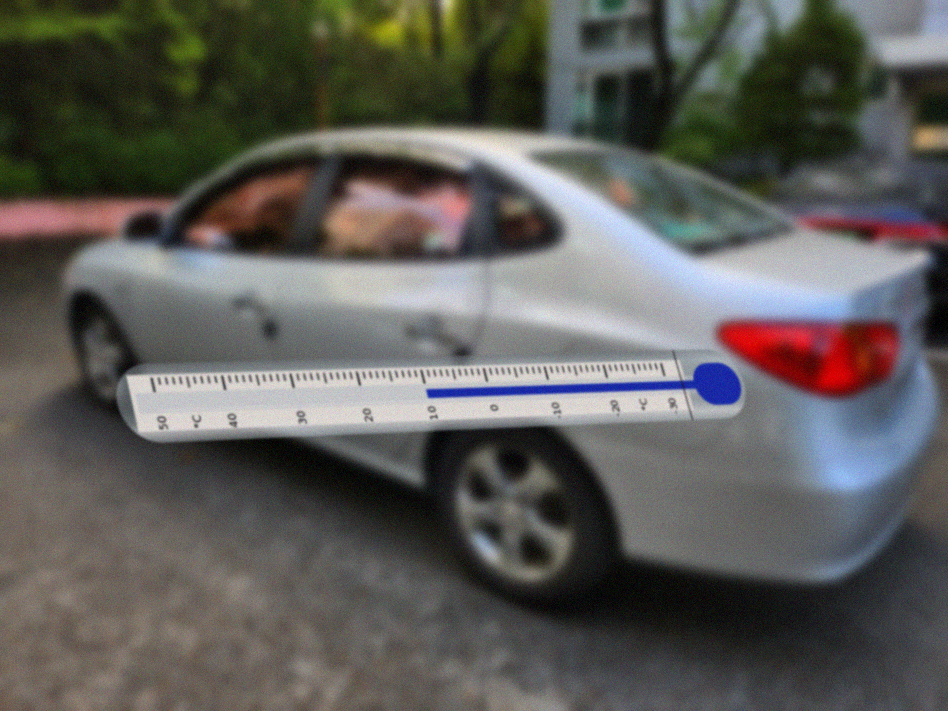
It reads 10,°C
